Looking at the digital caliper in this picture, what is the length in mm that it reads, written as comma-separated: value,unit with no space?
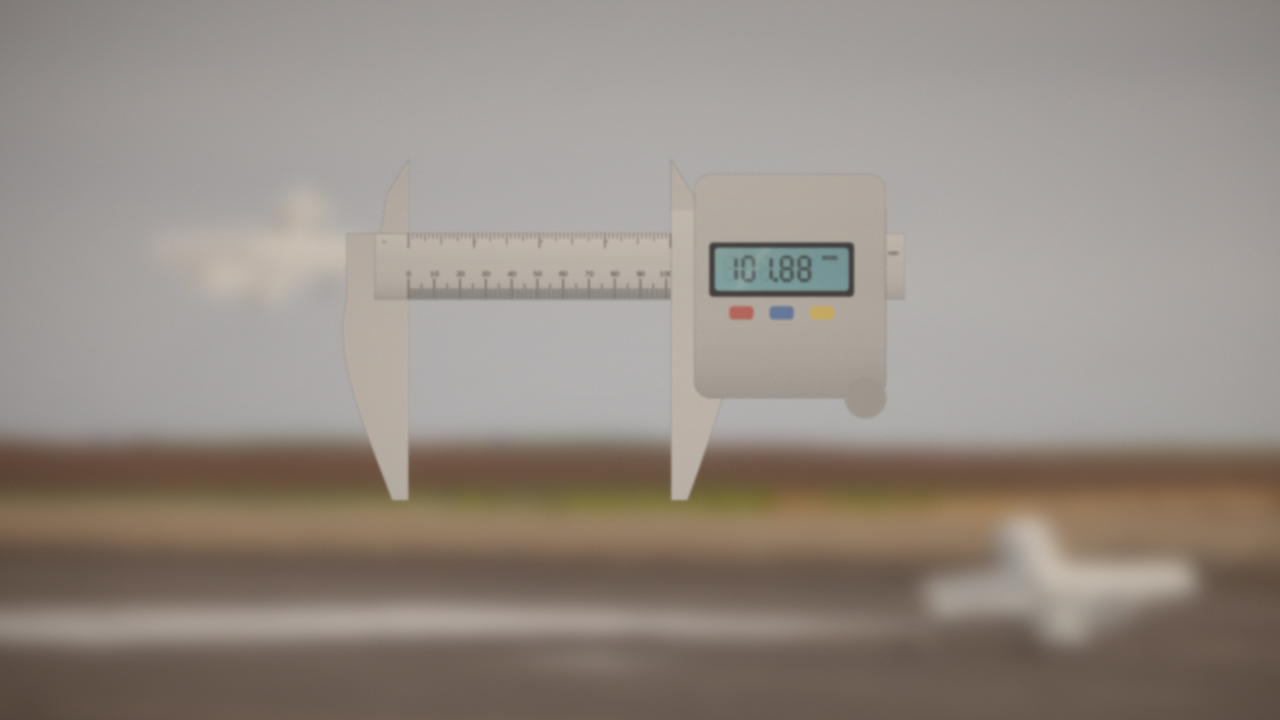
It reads 101.88,mm
